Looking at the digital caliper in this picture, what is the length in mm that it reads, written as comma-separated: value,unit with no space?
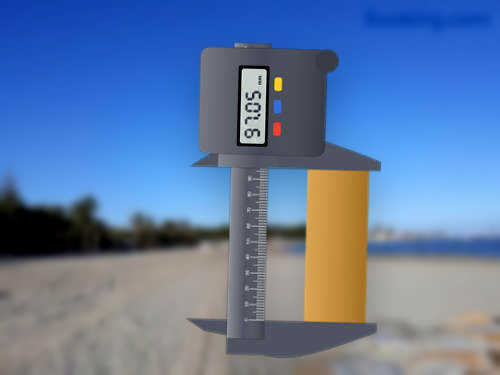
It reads 97.05,mm
